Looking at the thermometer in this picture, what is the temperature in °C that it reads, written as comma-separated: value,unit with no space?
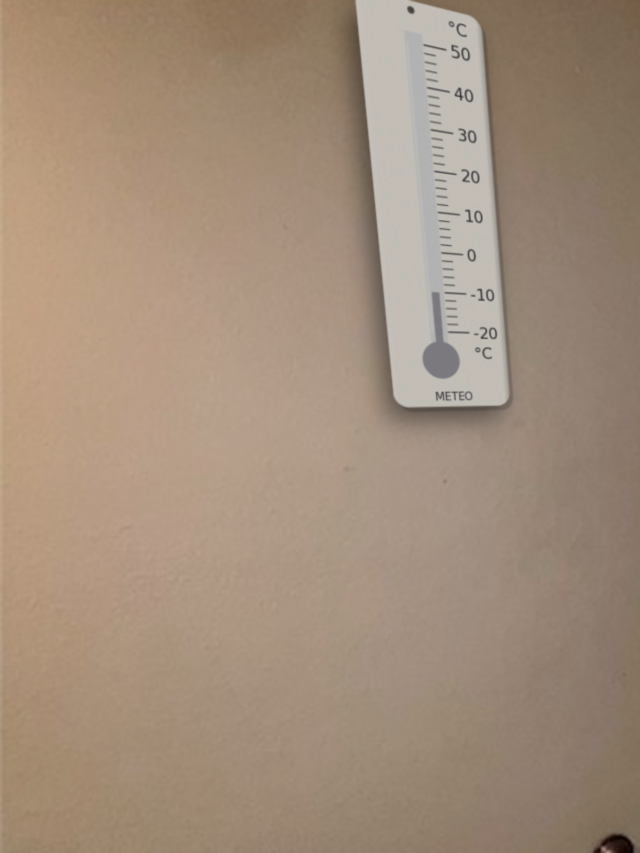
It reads -10,°C
